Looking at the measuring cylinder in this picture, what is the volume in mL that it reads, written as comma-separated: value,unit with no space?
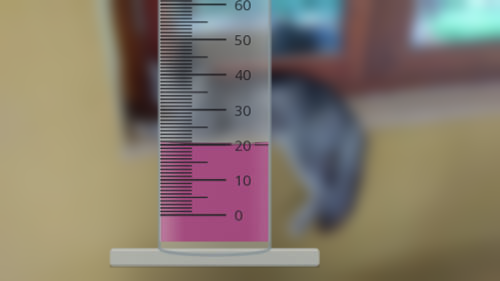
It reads 20,mL
